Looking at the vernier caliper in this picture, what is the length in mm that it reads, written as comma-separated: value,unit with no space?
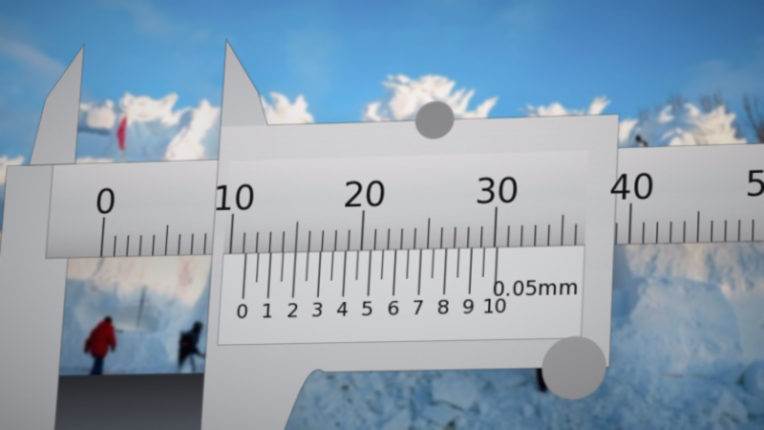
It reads 11.2,mm
